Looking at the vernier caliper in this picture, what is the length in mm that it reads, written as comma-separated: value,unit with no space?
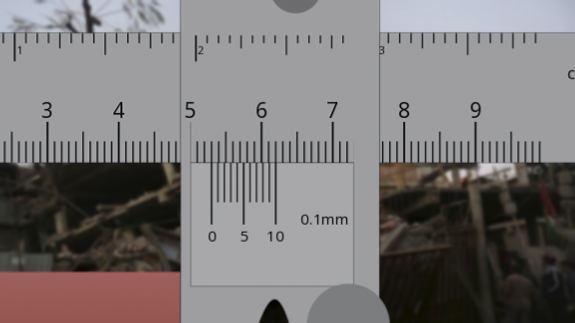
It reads 53.0,mm
